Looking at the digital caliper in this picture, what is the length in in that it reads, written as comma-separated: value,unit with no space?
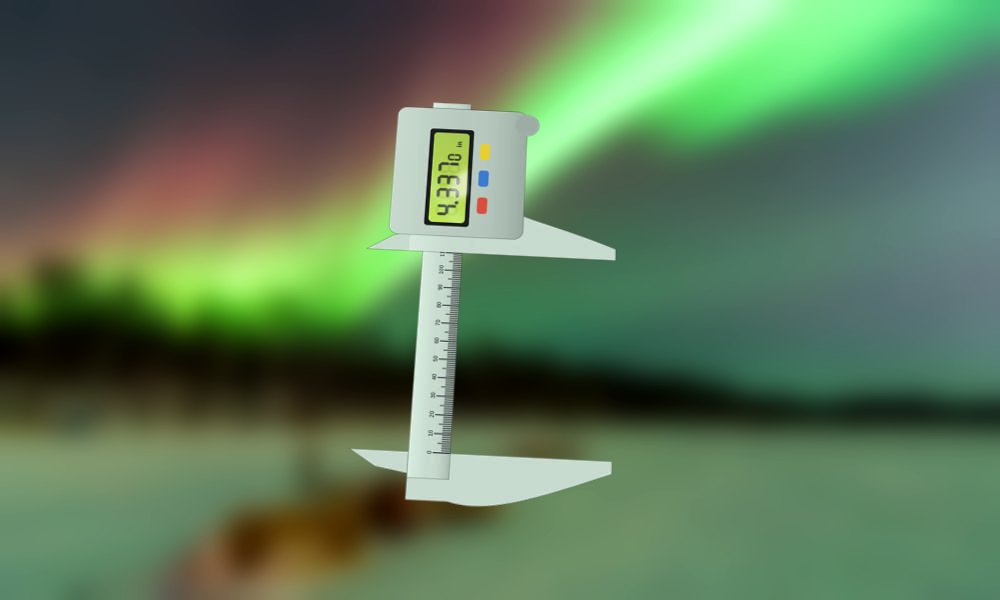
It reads 4.3370,in
